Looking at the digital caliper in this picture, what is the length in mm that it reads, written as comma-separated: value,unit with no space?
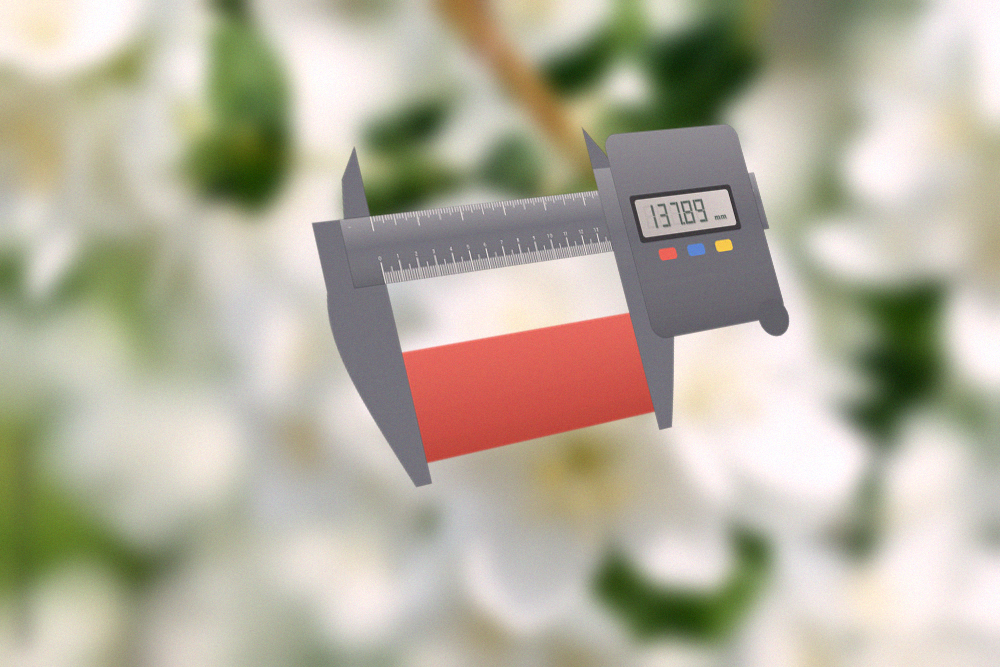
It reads 137.89,mm
